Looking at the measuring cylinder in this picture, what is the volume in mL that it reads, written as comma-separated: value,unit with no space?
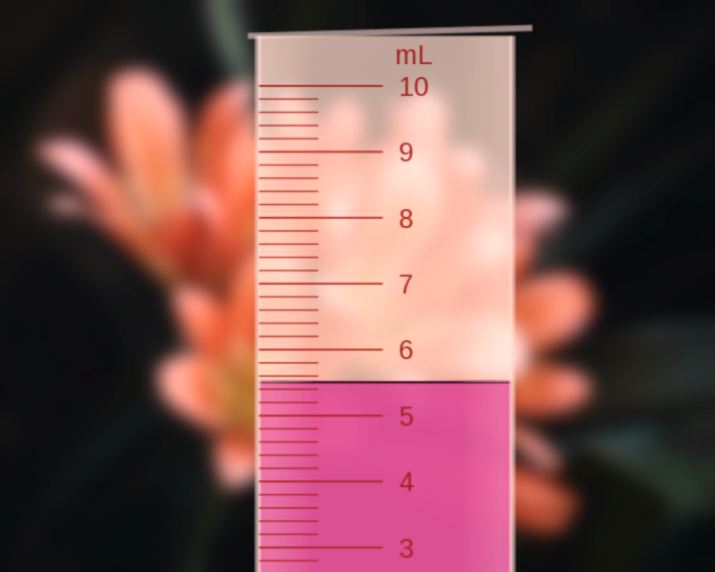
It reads 5.5,mL
